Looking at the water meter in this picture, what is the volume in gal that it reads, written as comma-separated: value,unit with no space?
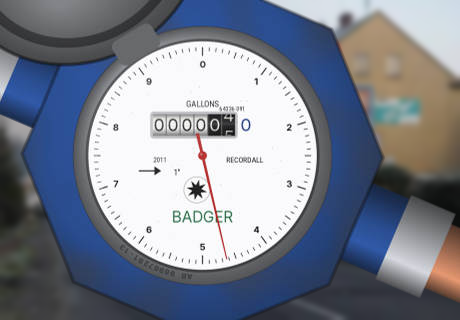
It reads 44.6,gal
